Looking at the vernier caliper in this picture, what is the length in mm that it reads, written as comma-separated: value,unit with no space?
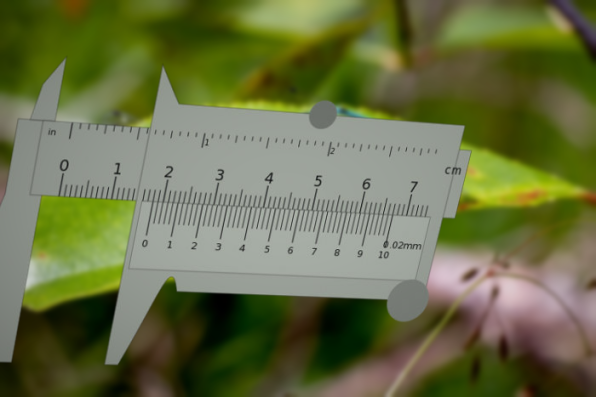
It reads 18.0,mm
